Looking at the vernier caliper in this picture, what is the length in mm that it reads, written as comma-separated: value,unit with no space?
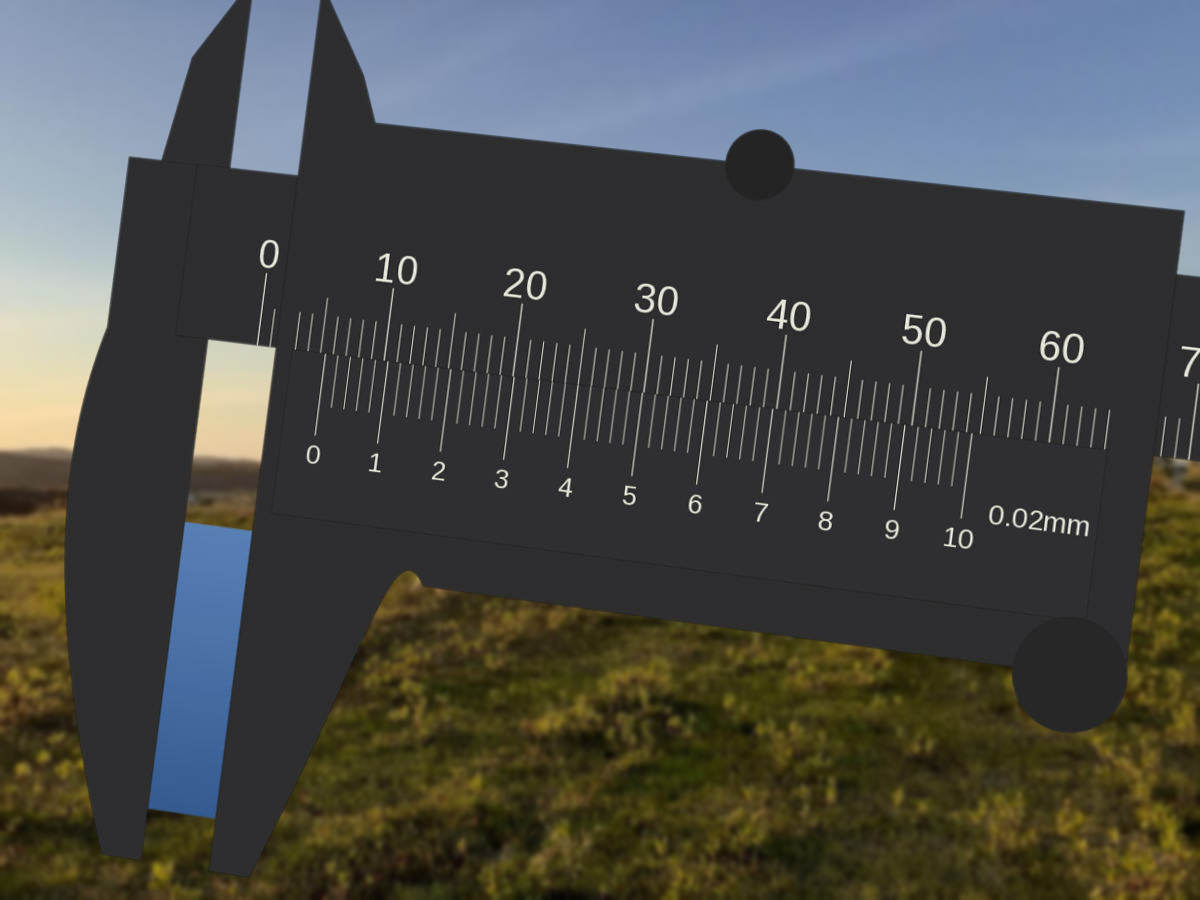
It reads 5.4,mm
